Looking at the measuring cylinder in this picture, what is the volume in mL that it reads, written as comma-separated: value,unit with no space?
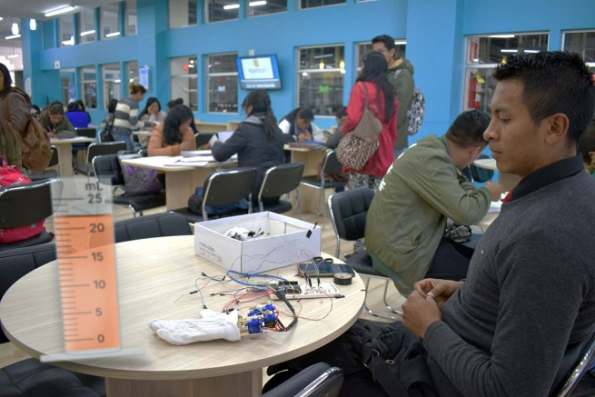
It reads 22,mL
